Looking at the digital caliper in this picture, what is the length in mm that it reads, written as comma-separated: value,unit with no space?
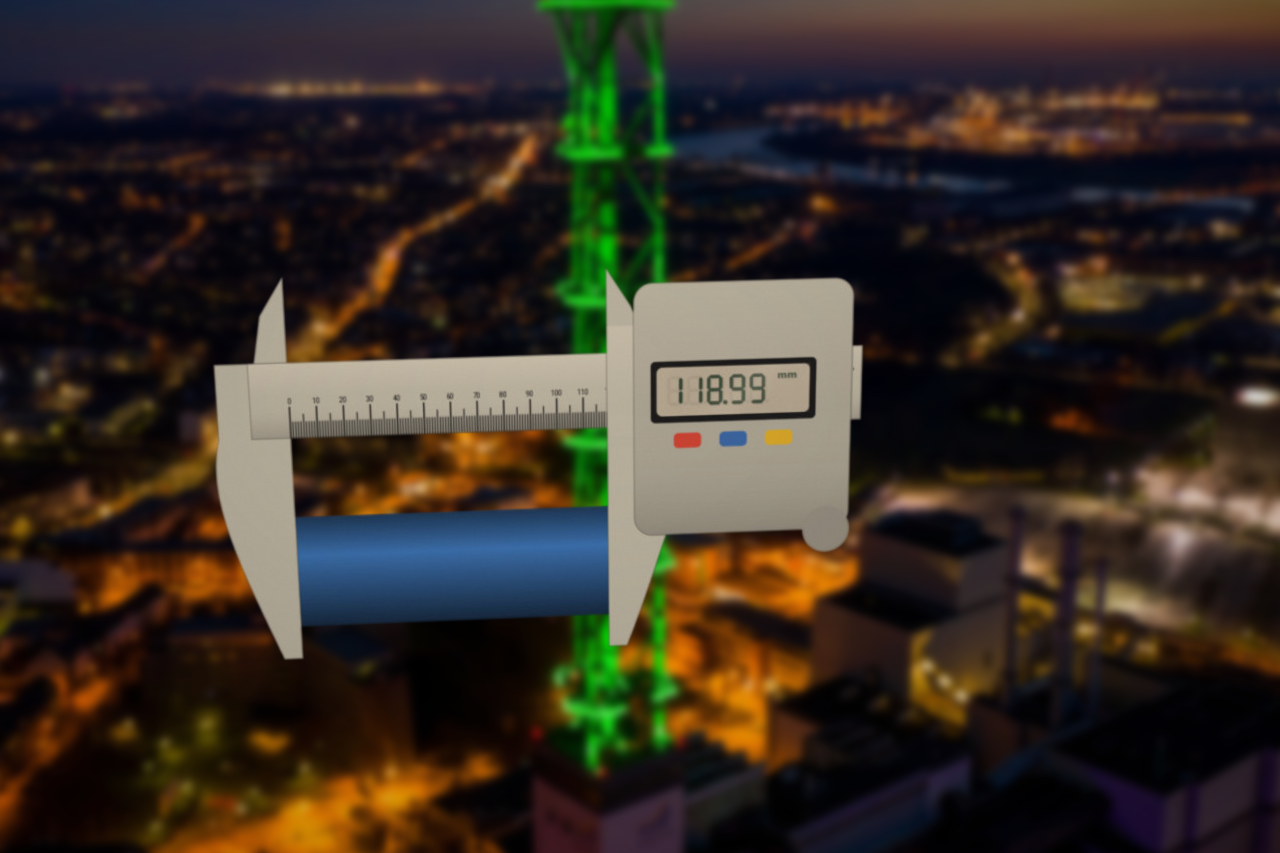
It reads 118.99,mm
